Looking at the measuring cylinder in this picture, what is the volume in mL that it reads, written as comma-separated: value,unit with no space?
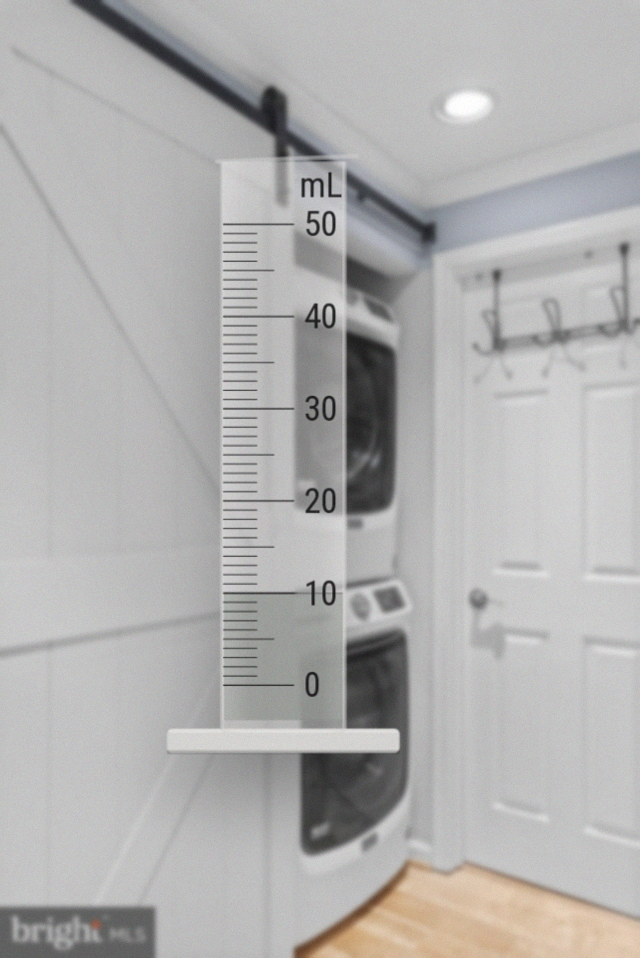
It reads 10,mL
